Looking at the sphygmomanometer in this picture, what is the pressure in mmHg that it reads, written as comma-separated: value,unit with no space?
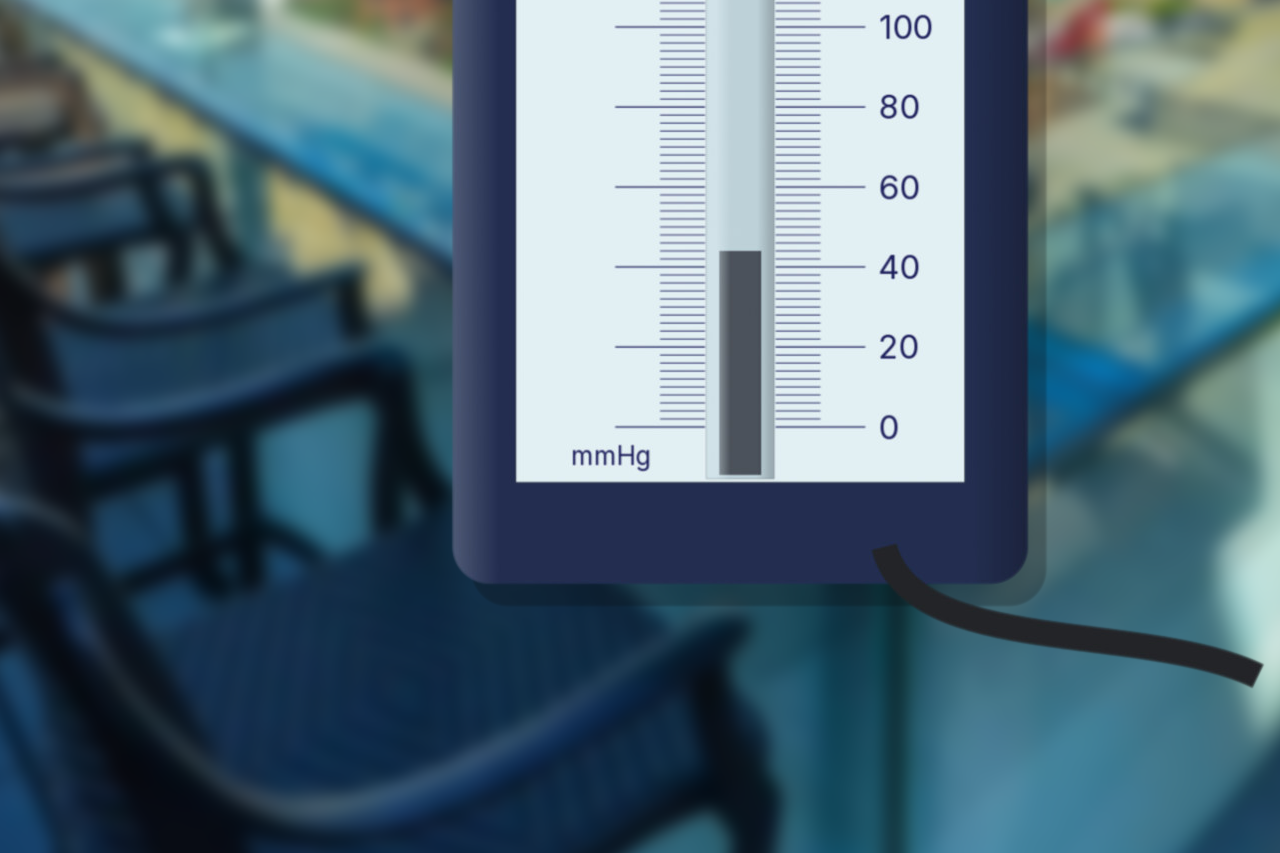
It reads 44,mmHg
